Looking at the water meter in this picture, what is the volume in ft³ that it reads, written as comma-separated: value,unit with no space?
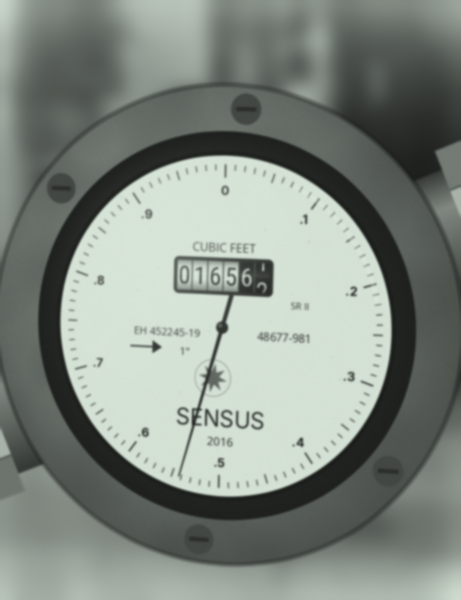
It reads 16561.54,ft³
